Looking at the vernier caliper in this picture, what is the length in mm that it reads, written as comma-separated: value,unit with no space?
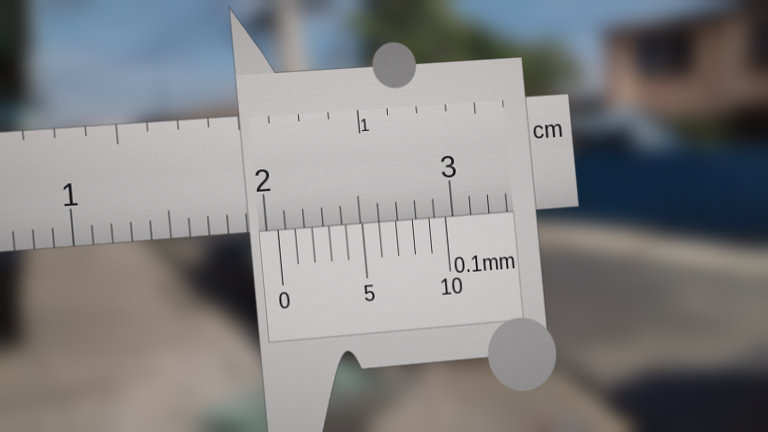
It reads 20.6,mm
